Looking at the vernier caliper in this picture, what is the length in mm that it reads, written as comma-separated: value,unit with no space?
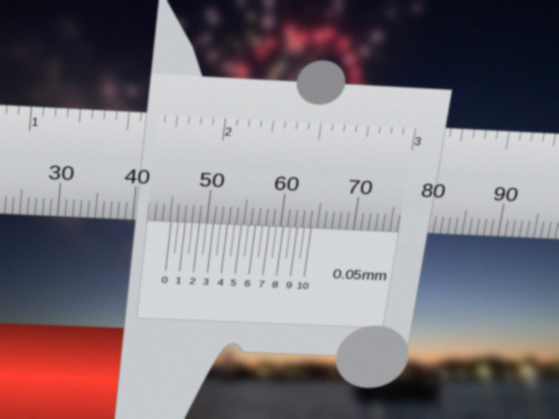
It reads 45.2,mm
